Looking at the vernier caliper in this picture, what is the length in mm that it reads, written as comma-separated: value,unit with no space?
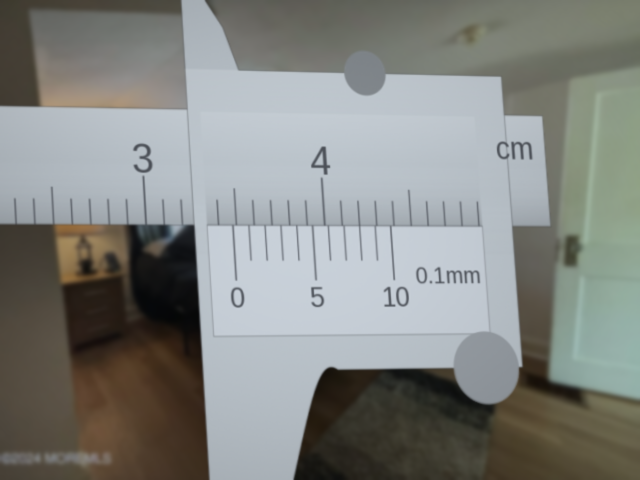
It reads 34.8,mm
